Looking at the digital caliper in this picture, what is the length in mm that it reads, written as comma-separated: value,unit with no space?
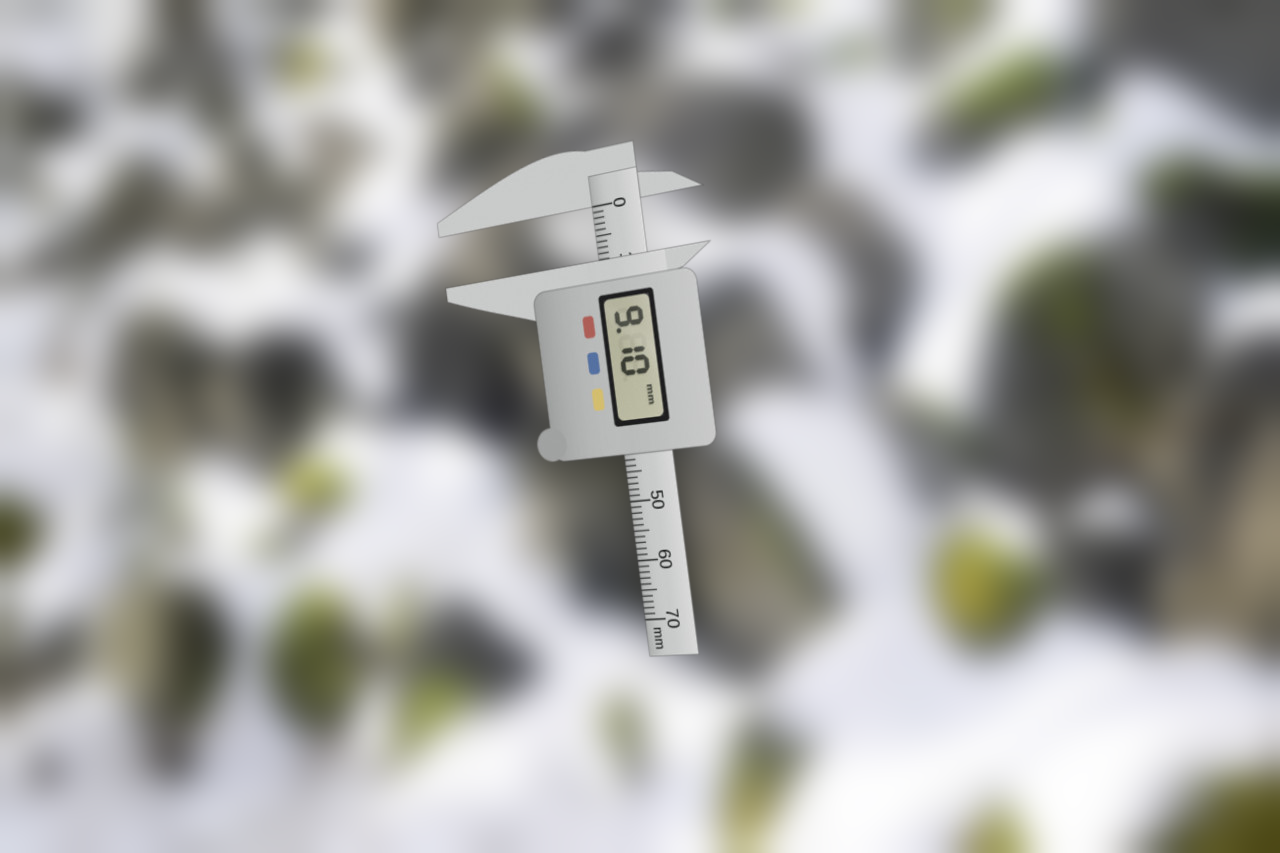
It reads 9.10,mm
